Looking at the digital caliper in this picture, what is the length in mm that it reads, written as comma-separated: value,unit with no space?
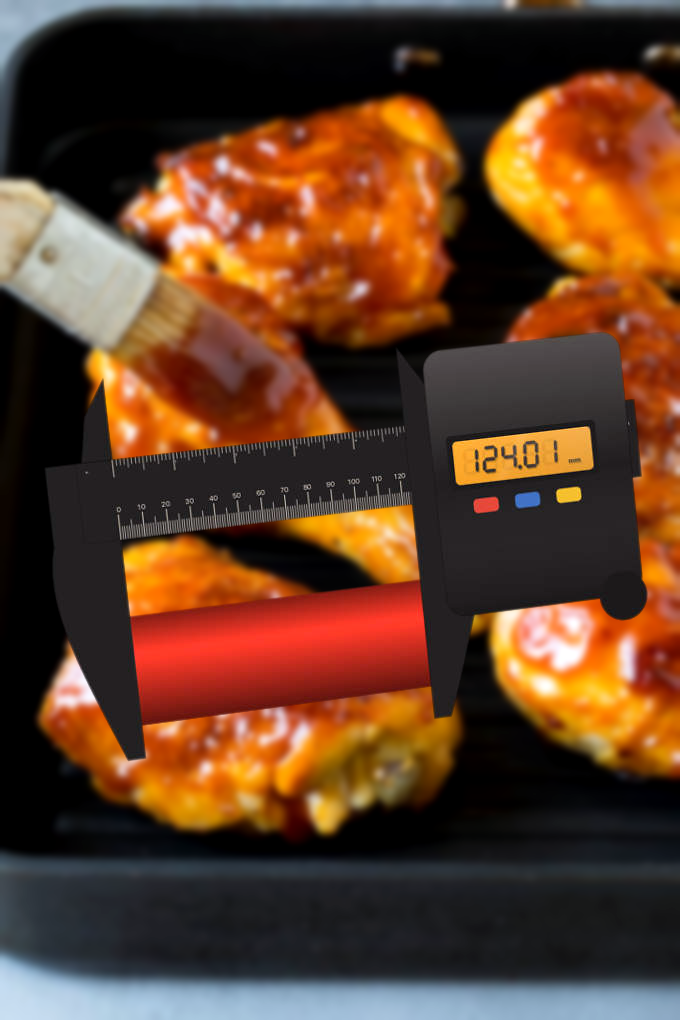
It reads 124.01,mm
